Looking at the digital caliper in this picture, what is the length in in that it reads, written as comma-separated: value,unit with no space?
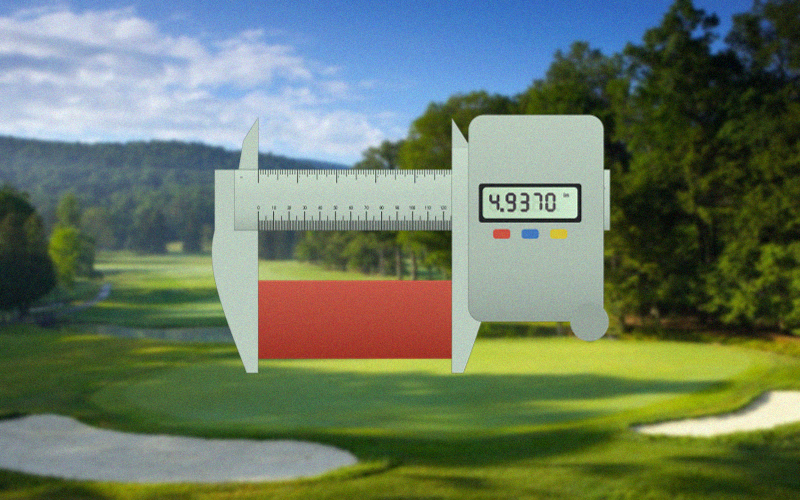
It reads 4.9370,in
